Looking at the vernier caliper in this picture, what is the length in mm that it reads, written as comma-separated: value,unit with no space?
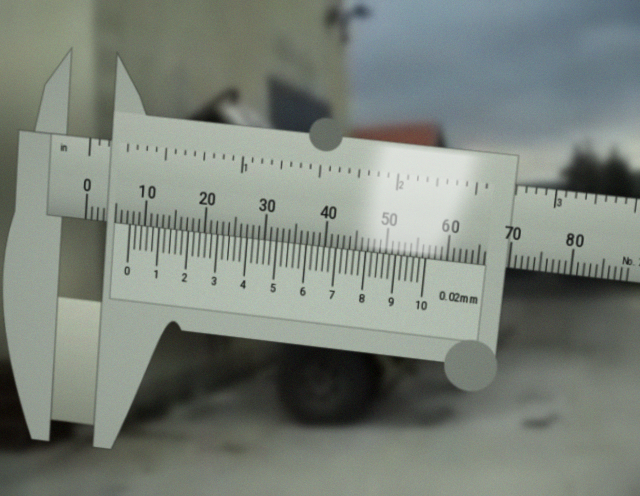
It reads 7.5,mm
